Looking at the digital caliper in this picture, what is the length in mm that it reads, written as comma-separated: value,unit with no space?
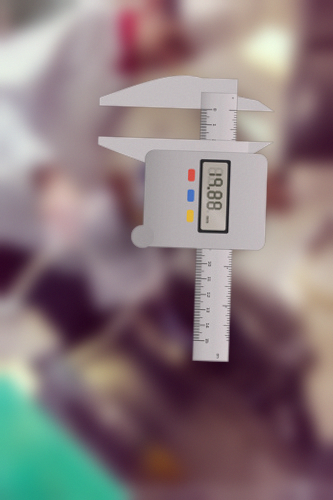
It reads 19.88,mm
